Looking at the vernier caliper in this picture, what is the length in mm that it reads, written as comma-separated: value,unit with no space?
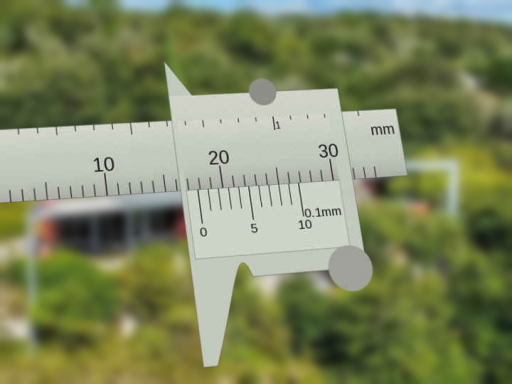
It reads 17.8,mm
